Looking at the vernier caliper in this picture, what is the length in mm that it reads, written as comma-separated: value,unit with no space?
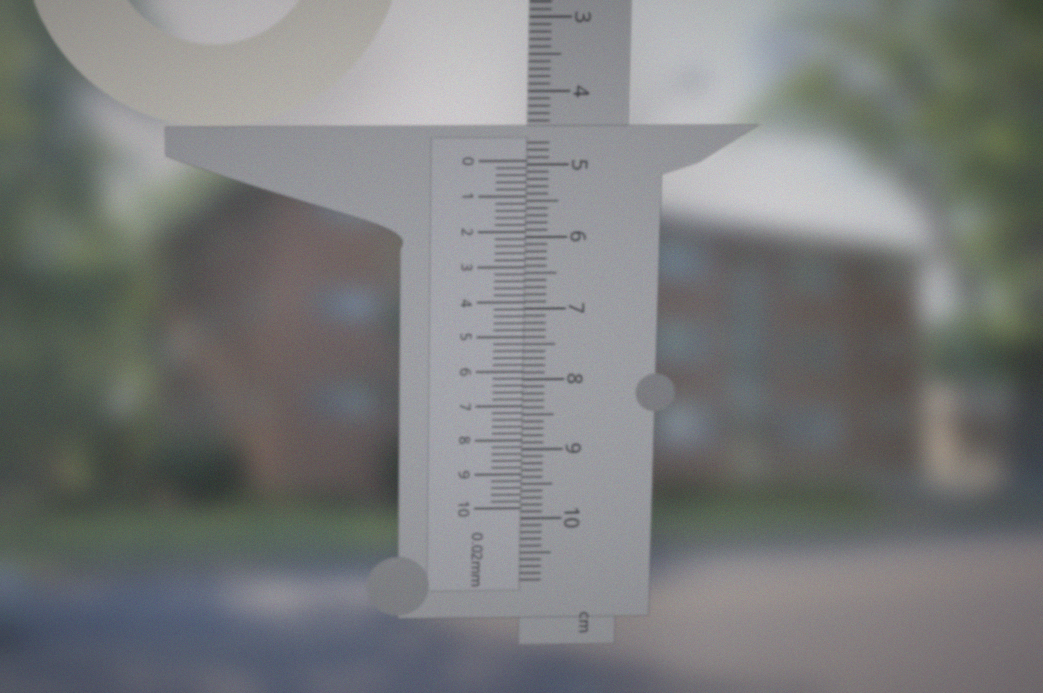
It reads 49.5,mm
